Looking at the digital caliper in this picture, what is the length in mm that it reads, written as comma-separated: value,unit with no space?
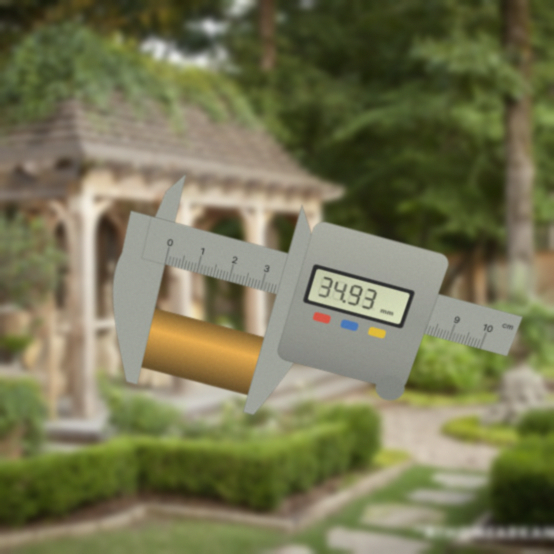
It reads 34.93,mm
